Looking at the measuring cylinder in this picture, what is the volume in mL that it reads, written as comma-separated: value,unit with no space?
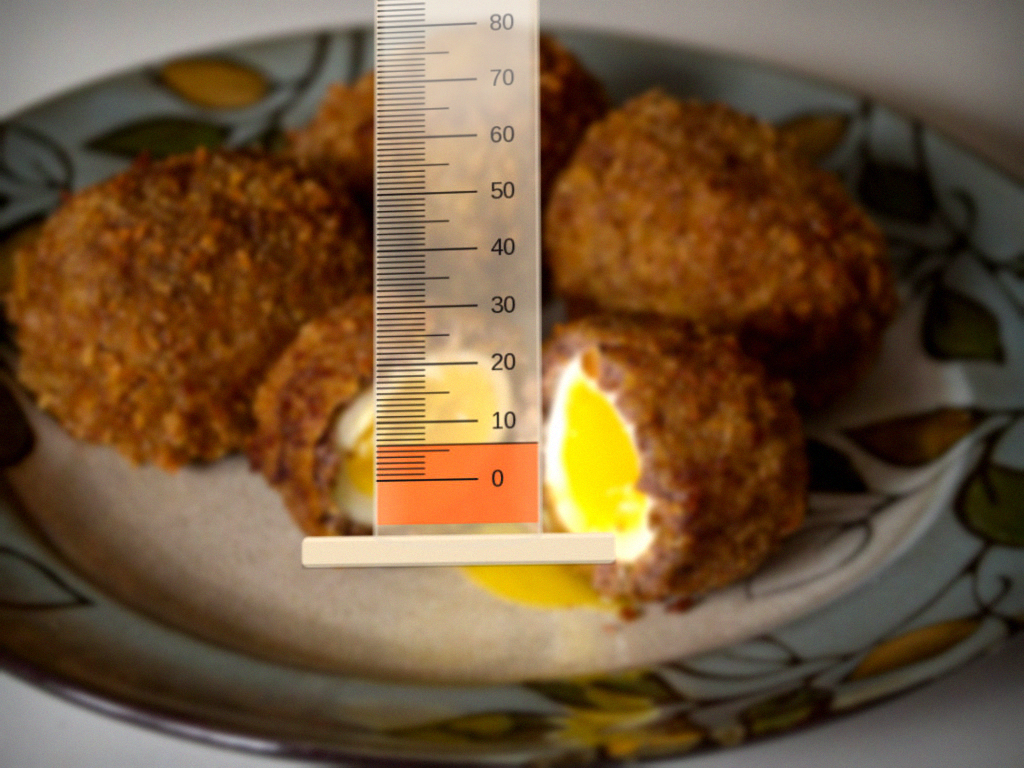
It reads 6,mL
